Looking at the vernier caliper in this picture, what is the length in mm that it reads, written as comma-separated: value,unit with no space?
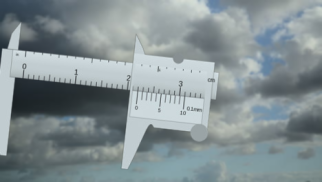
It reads 22.0,mm
